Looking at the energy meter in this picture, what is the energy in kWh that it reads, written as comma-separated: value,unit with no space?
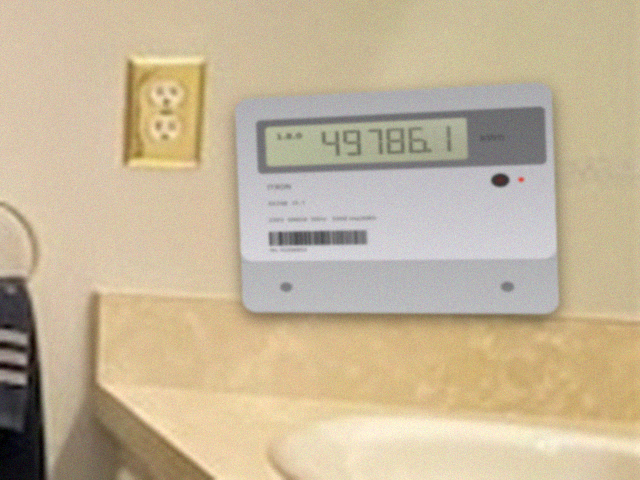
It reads 49786.1,kWh
